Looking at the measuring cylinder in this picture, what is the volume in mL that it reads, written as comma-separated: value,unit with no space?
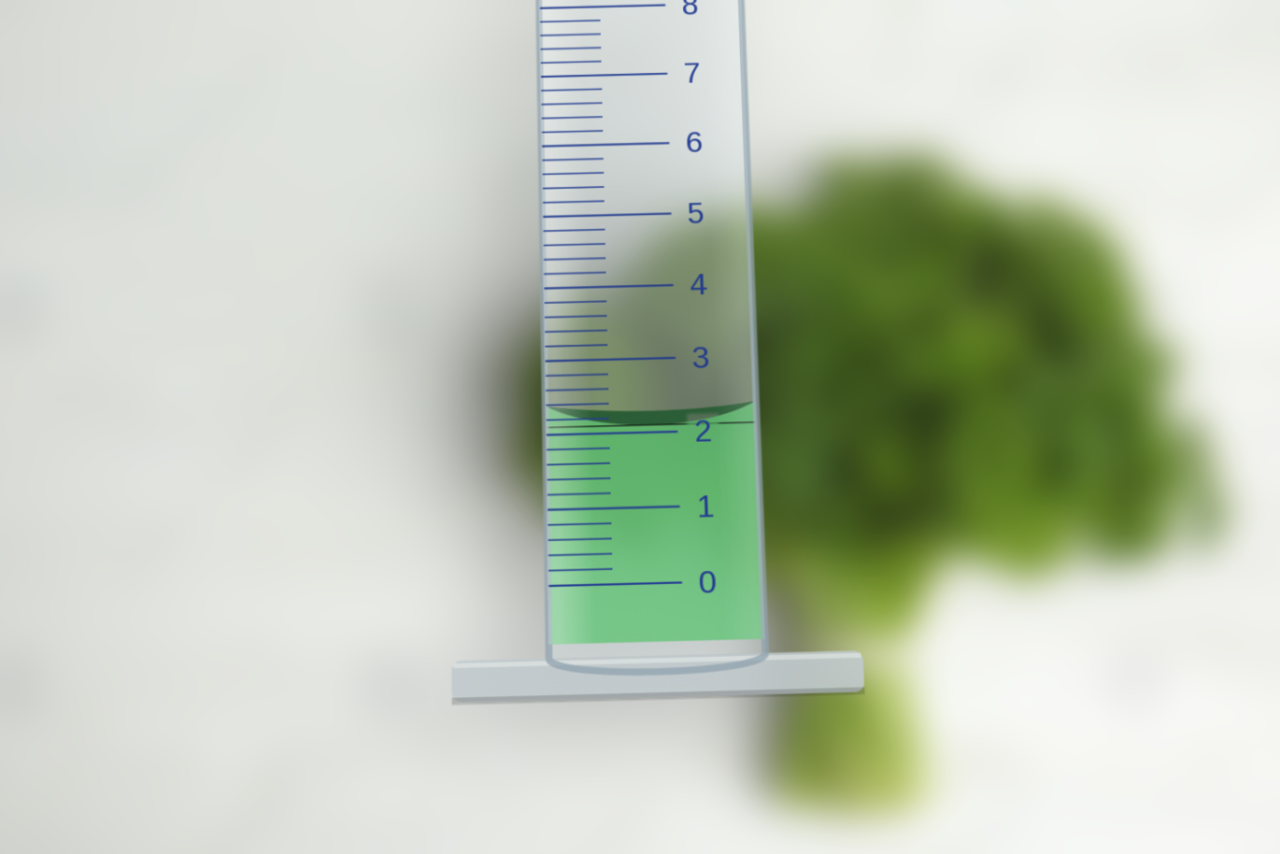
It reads 2.1,mL
